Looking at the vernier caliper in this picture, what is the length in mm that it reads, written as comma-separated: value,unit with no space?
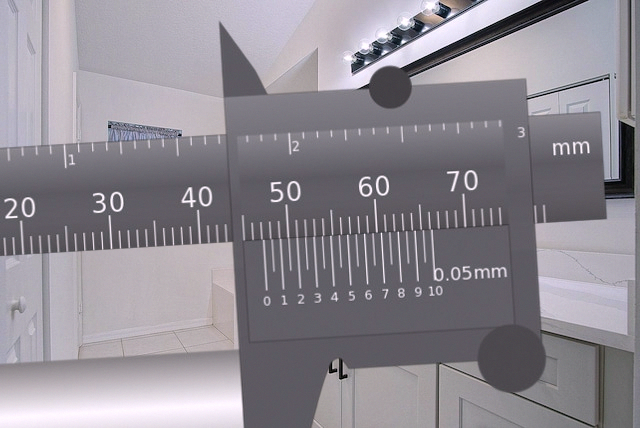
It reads 47.2,mm
